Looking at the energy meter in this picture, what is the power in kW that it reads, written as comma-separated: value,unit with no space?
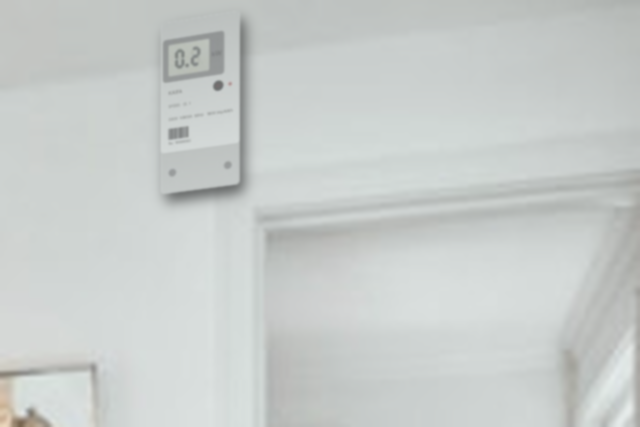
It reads 0.2,kW
